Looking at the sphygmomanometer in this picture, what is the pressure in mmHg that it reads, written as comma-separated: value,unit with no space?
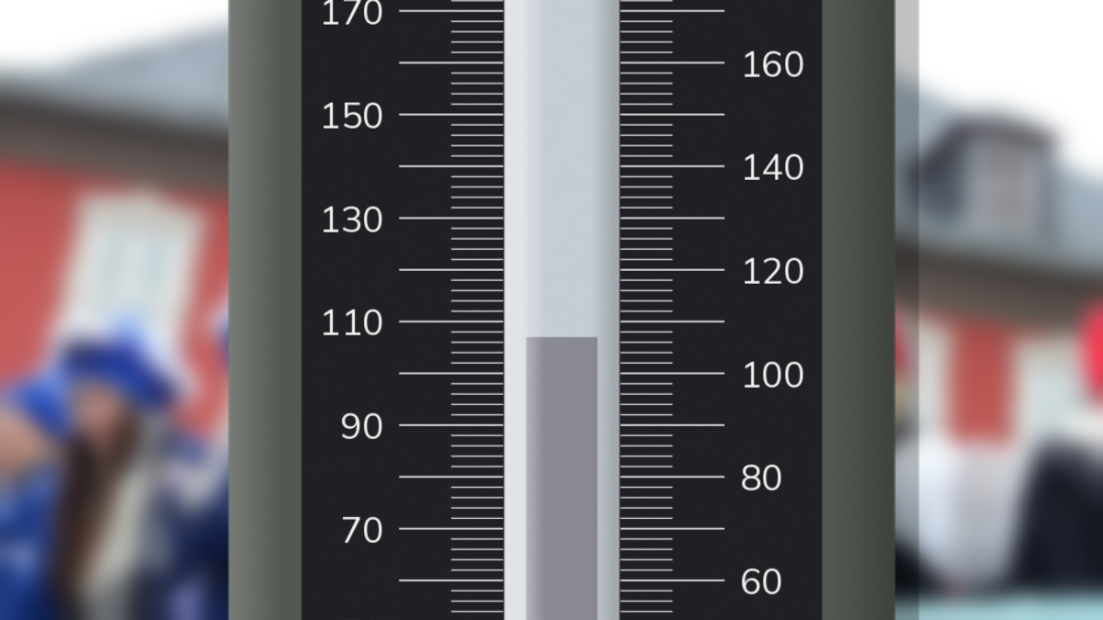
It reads 107,mmHg
